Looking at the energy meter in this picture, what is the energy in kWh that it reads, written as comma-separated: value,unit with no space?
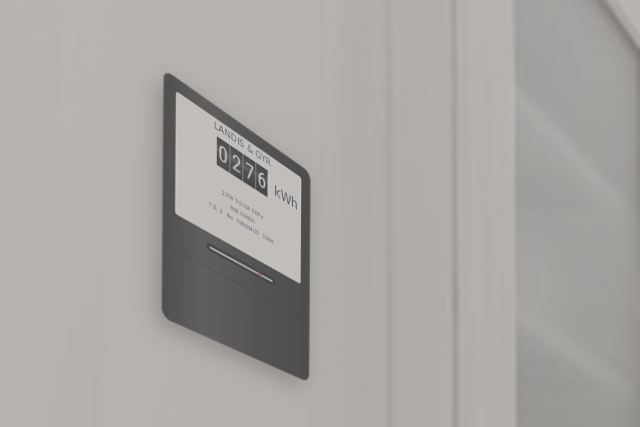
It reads 276,kWh
